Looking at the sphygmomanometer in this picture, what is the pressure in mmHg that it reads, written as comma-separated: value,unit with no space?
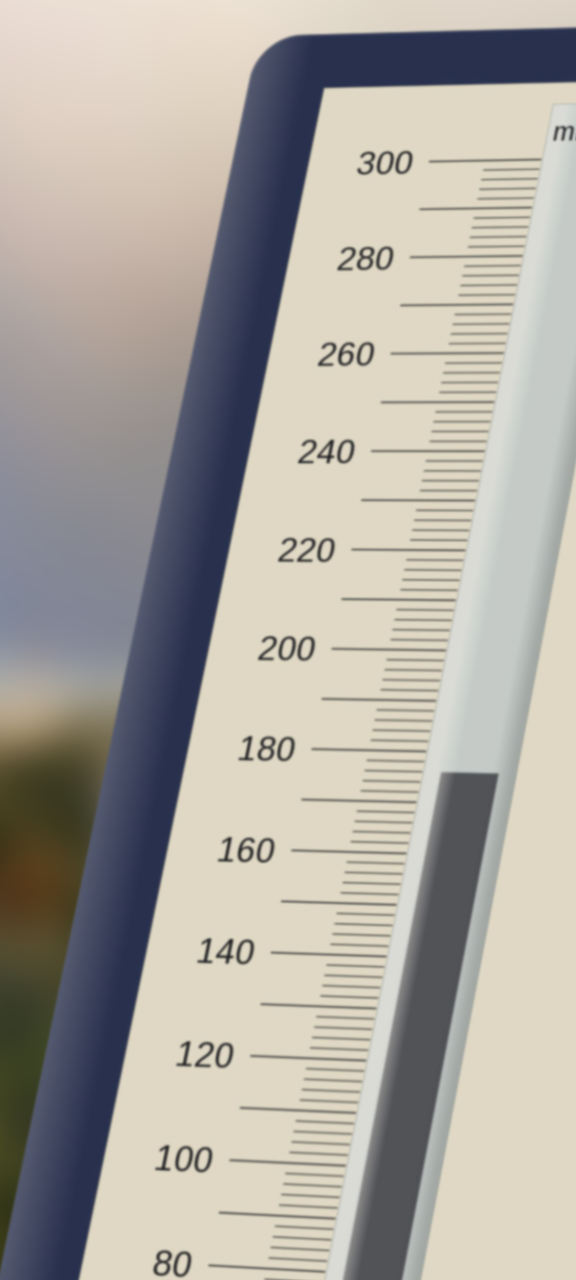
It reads 176,mmHg
